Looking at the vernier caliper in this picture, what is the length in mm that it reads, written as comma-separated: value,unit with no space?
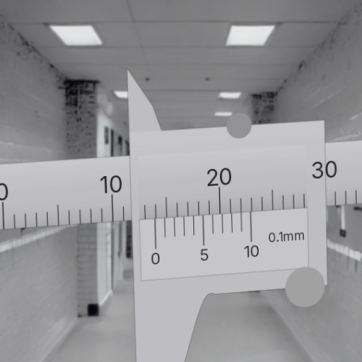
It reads 13.9,mm
